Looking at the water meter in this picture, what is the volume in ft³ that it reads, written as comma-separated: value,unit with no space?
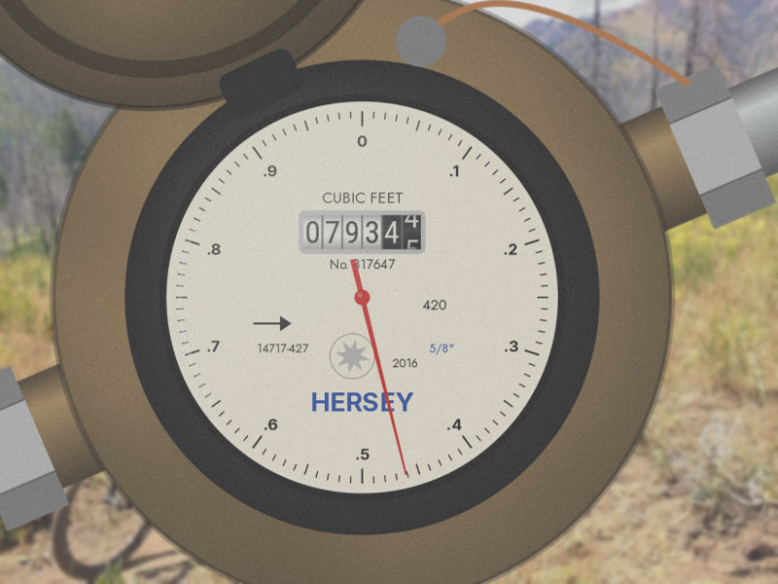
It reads 79344.46,ft³
